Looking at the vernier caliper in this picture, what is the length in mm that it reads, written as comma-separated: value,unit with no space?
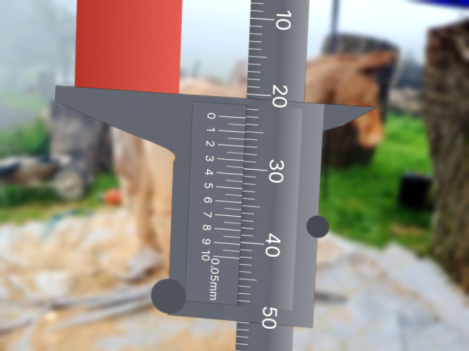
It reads 23.2,mm
